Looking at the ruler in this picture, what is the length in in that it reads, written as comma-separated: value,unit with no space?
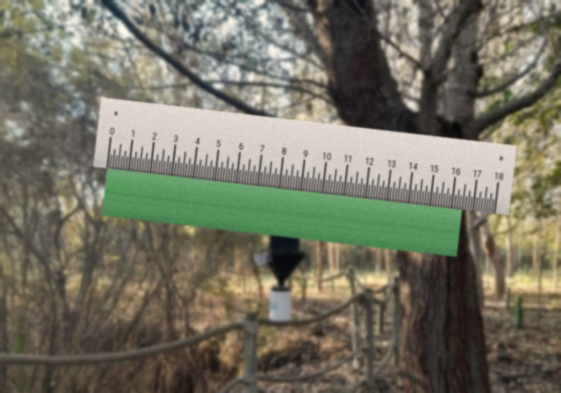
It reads 16.5,in
